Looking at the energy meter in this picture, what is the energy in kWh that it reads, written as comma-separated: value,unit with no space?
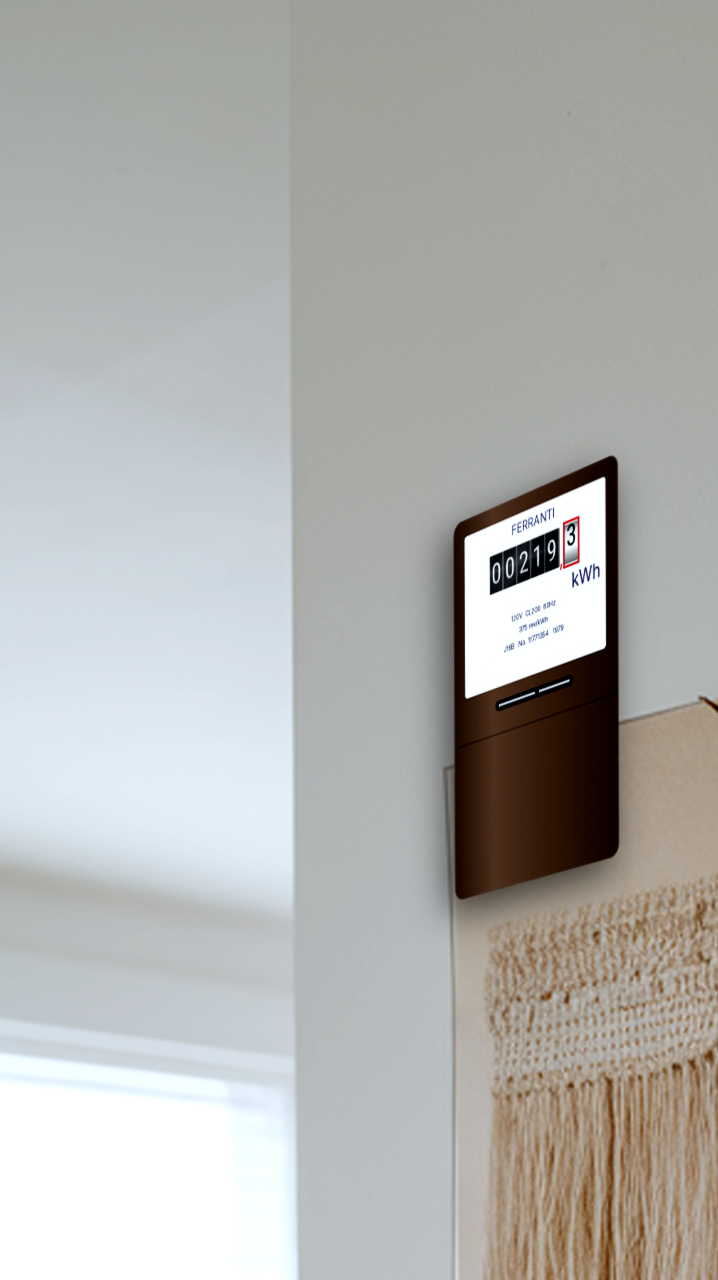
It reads 219.3,kWh
